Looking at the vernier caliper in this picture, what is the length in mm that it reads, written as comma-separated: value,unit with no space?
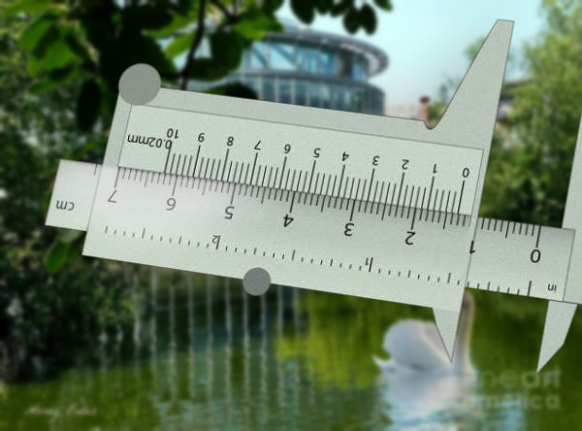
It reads 13.2,mm
